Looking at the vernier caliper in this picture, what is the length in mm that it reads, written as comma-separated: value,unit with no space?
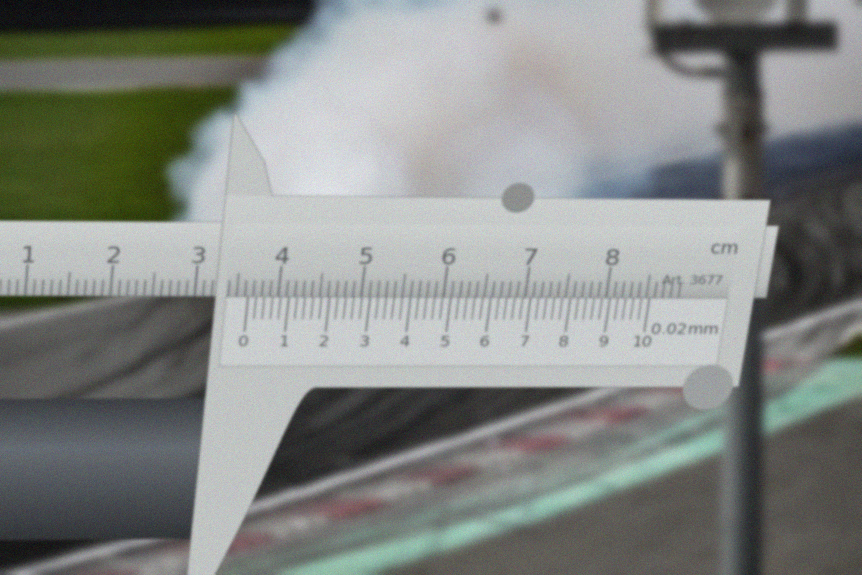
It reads 36.4,mm
